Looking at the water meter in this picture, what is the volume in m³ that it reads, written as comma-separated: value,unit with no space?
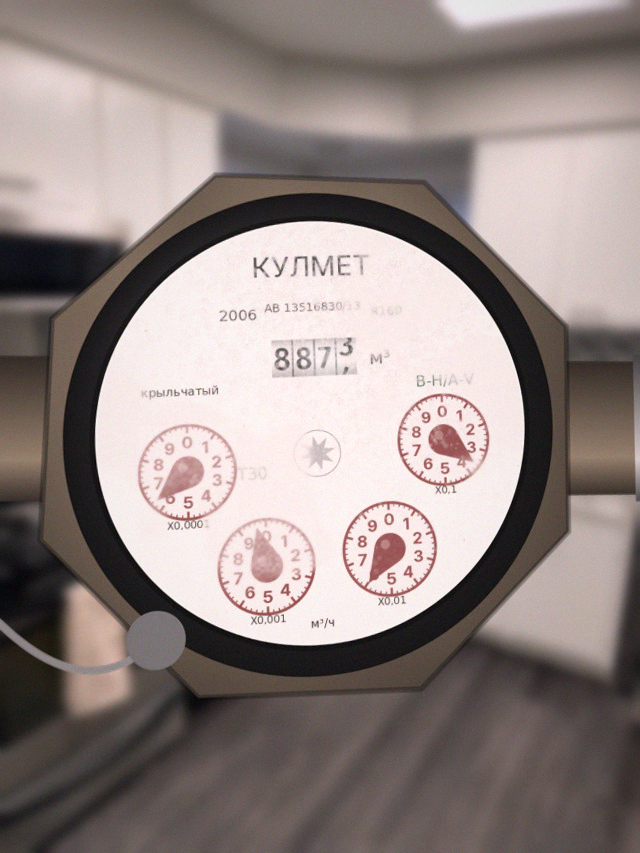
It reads 8873.3596,m³
